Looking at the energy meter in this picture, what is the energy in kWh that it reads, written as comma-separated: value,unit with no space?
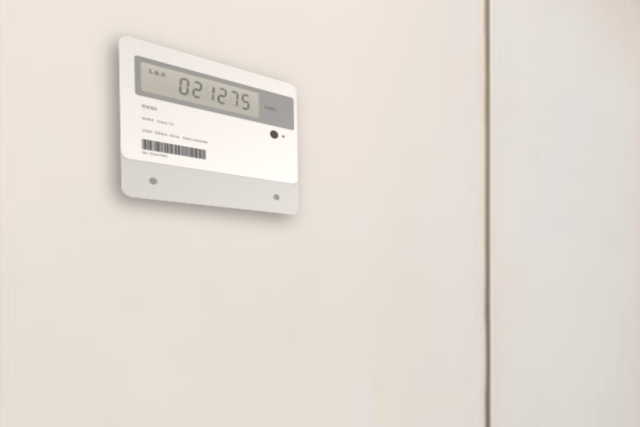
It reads 21275,kWh
